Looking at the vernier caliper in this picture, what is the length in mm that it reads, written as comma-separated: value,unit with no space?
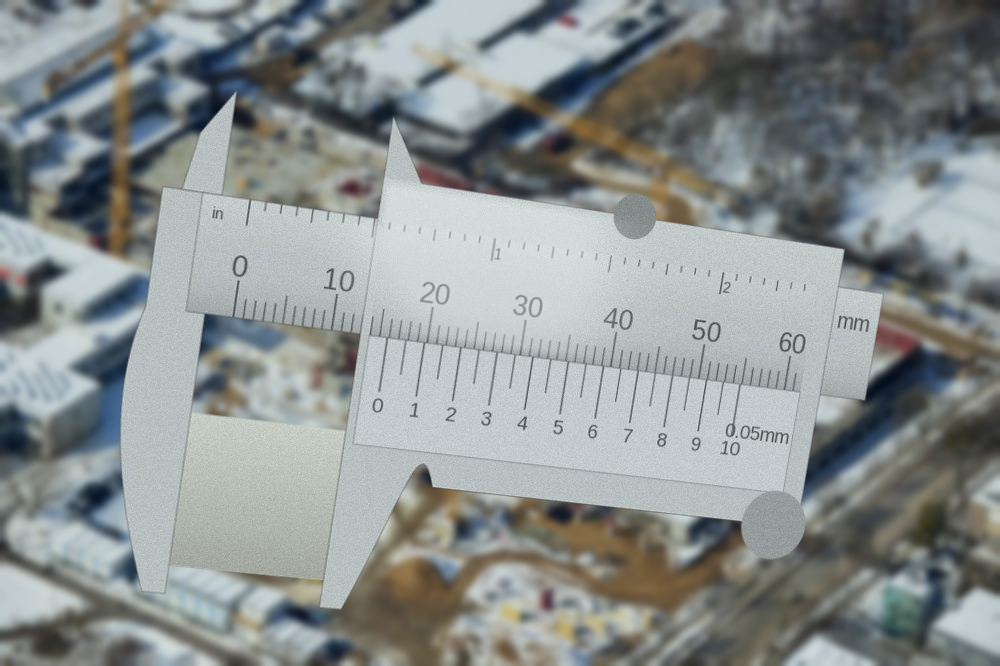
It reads 15.8,mm
